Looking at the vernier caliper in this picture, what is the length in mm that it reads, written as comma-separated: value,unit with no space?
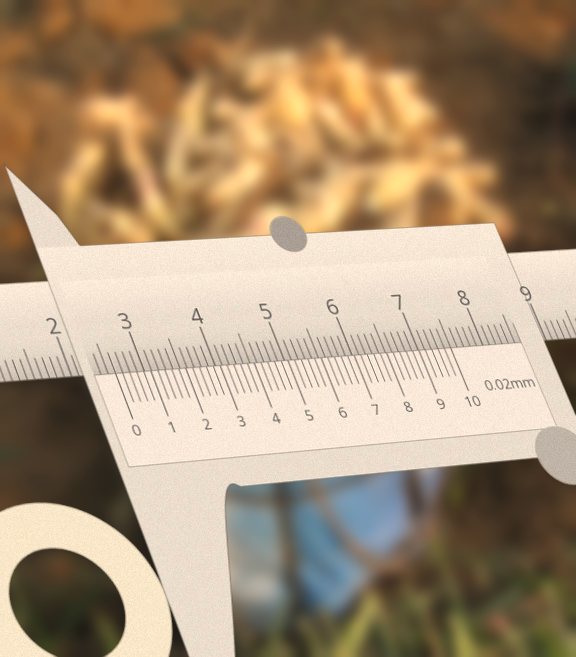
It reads 26.0,mm
